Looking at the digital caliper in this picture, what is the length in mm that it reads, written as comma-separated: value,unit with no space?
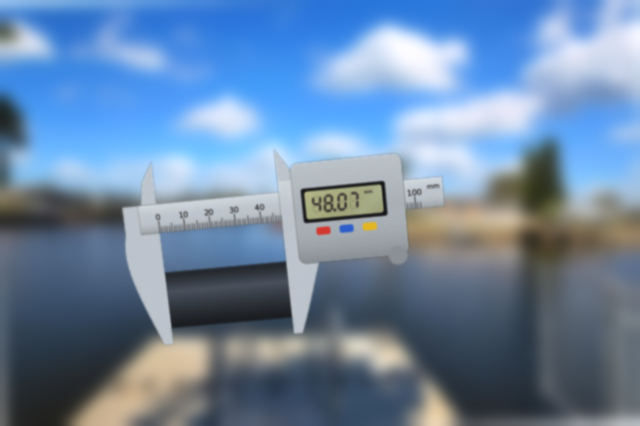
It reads 48.07,mm
